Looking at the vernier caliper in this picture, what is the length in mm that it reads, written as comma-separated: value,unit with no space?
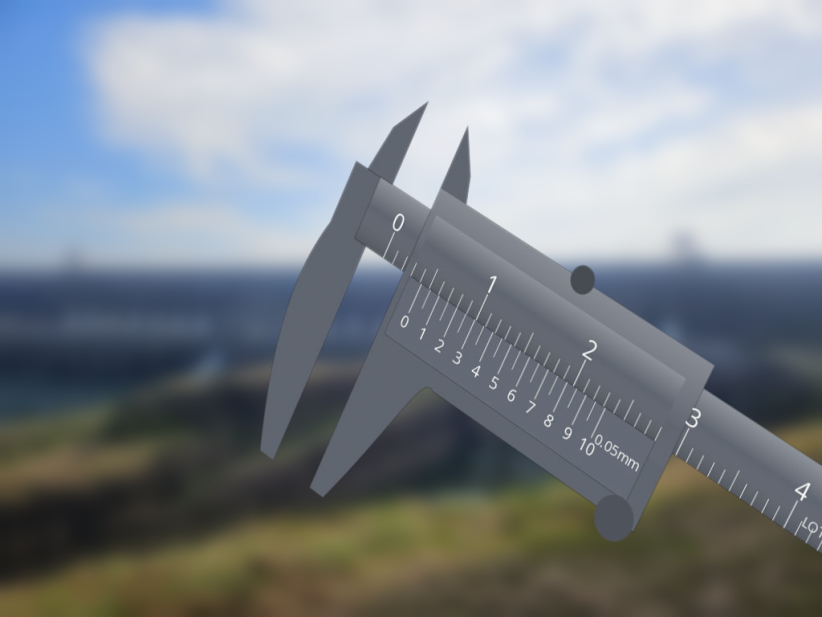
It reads 4.2,mm
